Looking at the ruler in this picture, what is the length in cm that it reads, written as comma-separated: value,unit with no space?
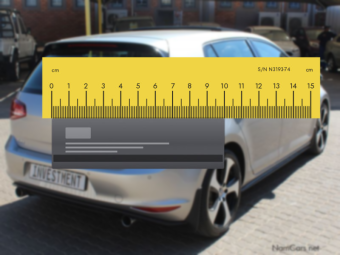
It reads 10,cm
